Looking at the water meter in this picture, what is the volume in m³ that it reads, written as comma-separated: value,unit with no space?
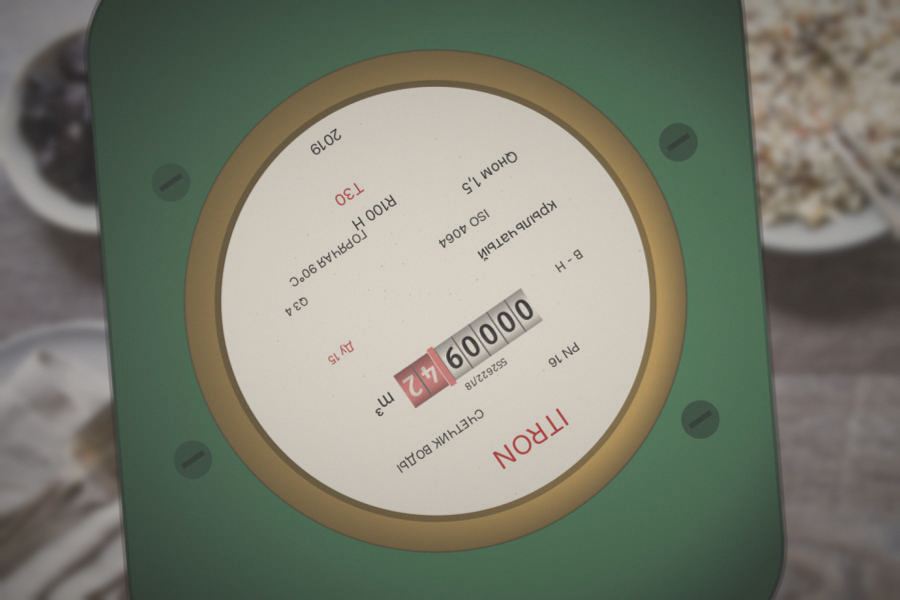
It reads 9.42,m³
